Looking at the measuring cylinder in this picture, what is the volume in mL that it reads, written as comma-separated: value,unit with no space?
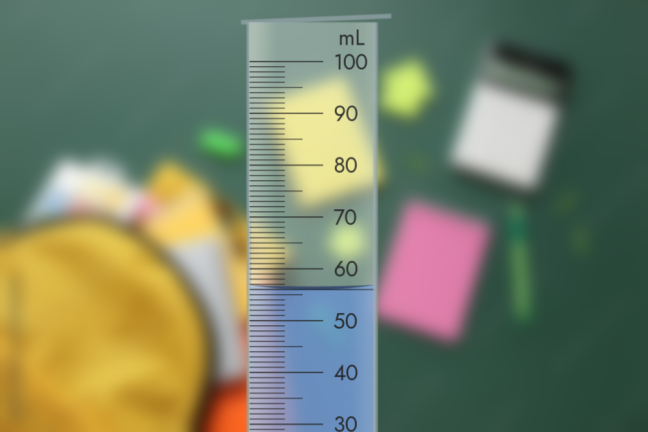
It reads 56,mL
